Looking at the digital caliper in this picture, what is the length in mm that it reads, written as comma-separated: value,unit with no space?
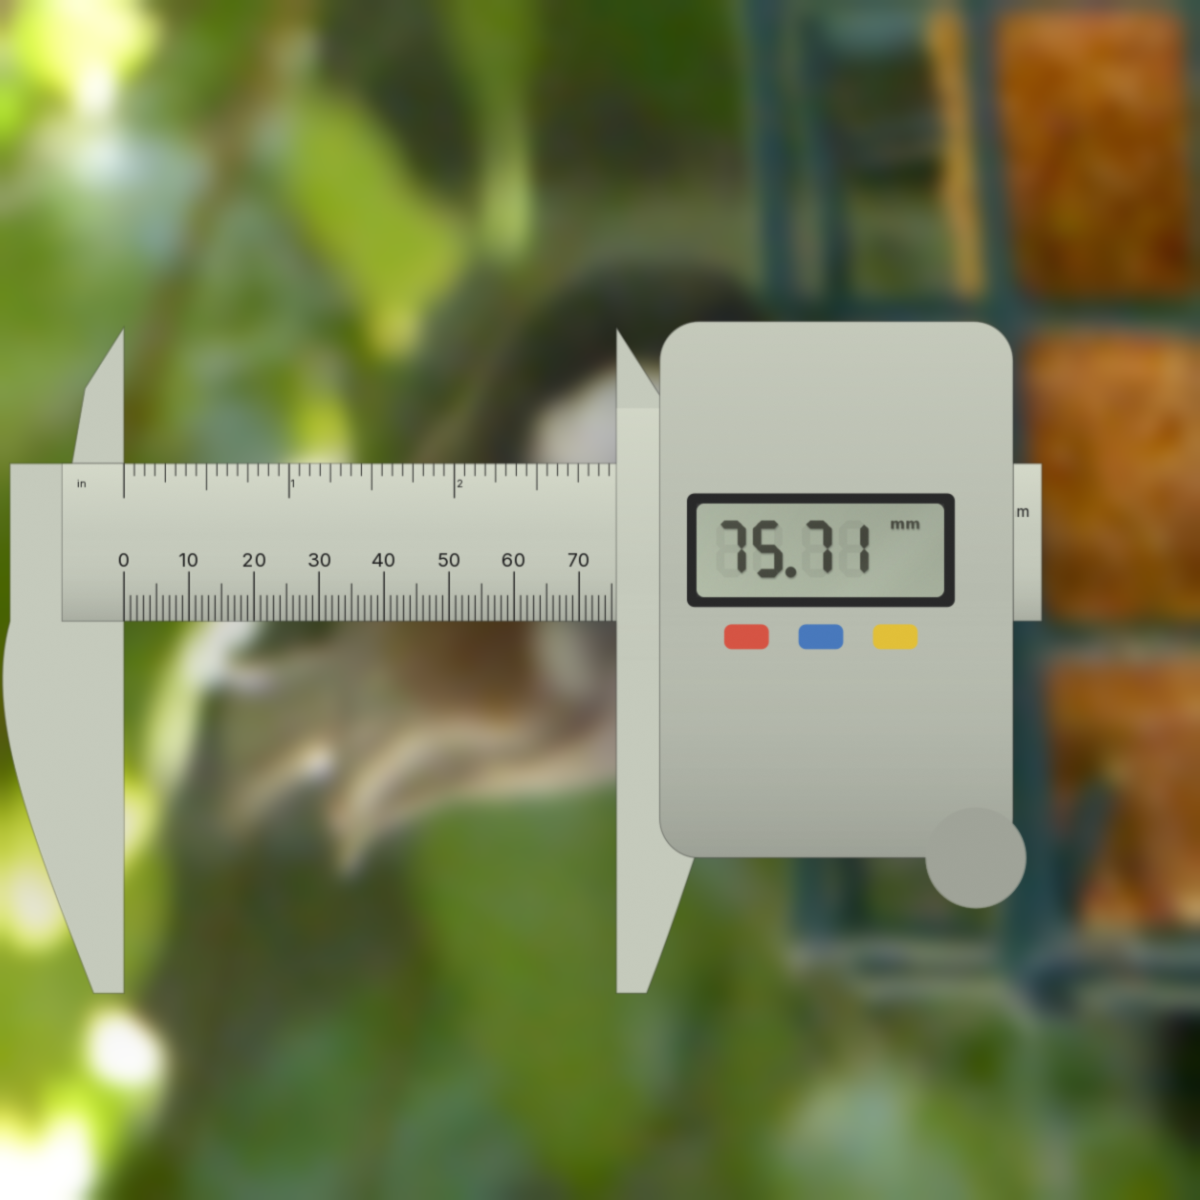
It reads 75.71,mm
